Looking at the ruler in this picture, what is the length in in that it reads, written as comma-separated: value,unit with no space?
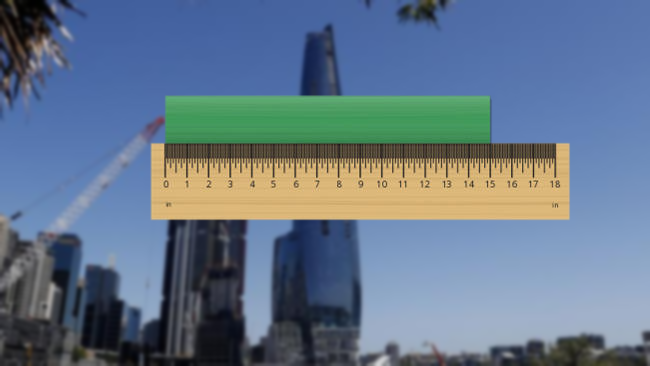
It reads 15,in
